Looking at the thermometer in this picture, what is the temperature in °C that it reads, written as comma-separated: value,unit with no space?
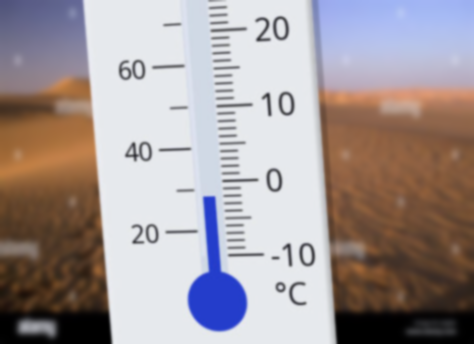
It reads -2,°C
